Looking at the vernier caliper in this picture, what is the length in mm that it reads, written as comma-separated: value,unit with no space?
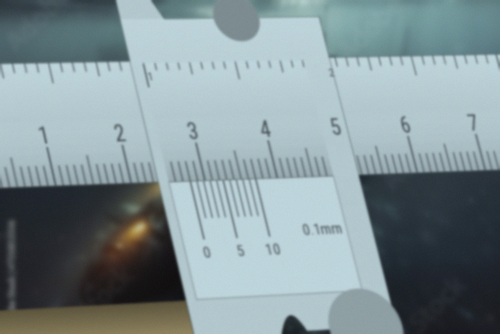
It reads 28.0,mm
